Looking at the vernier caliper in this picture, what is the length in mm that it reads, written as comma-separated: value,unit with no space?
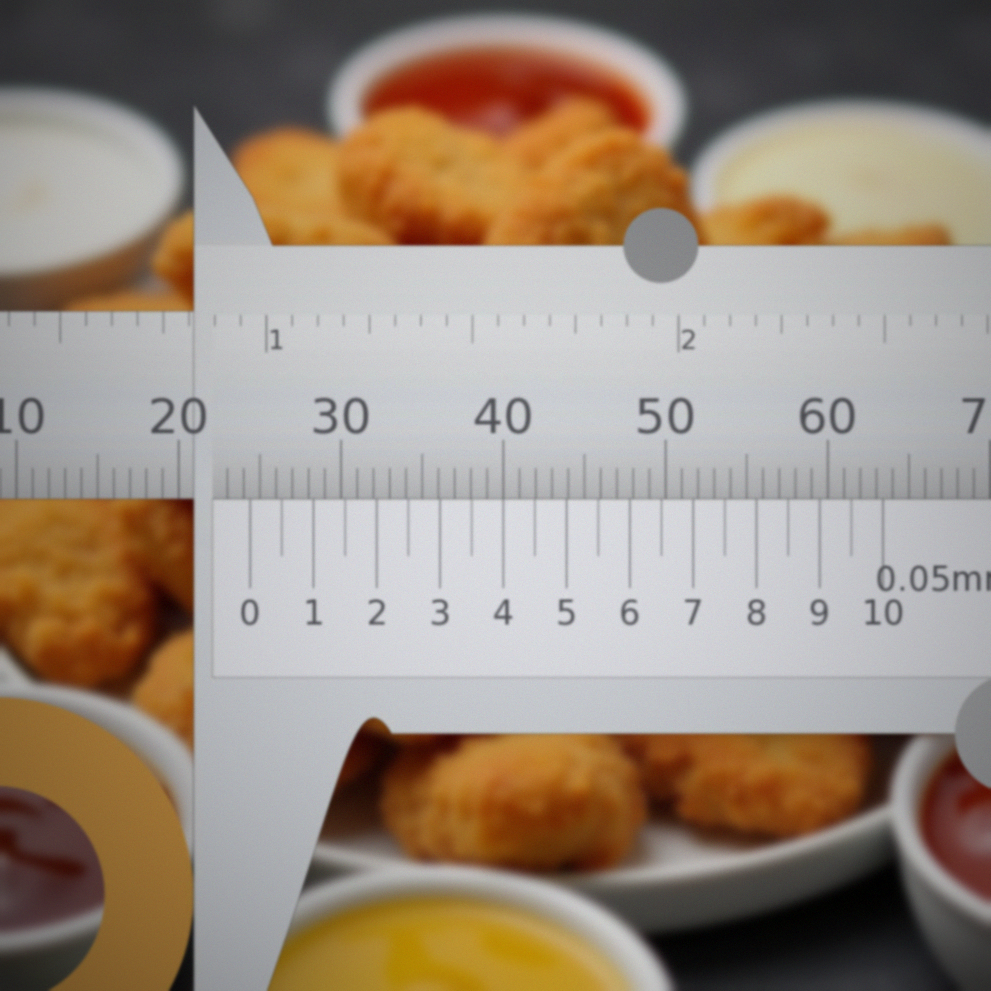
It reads 24.4,mm
